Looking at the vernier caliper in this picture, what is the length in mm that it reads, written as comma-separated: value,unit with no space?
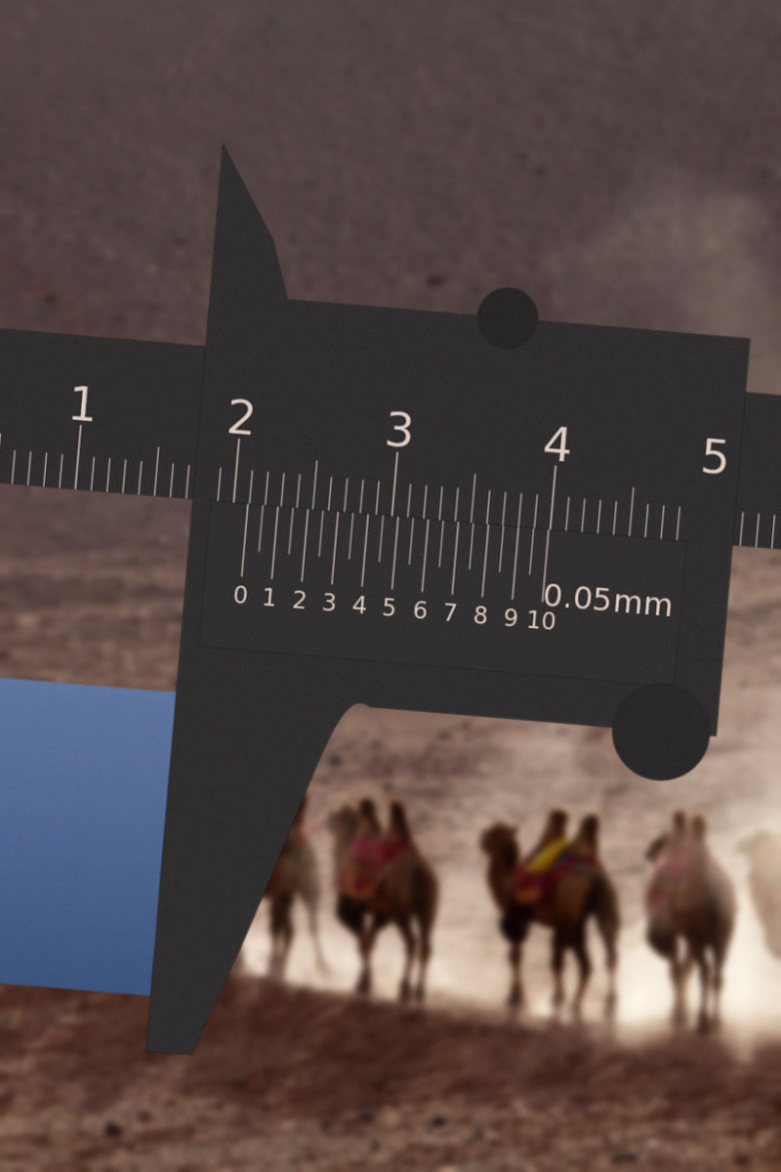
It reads 20.9,mm
